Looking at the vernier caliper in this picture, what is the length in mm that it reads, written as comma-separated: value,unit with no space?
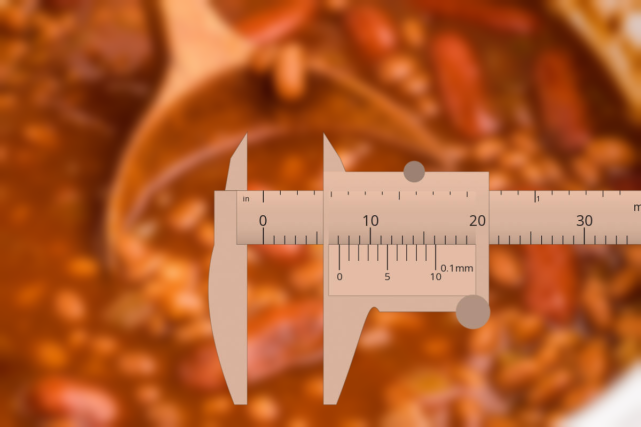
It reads 7.1,mm
